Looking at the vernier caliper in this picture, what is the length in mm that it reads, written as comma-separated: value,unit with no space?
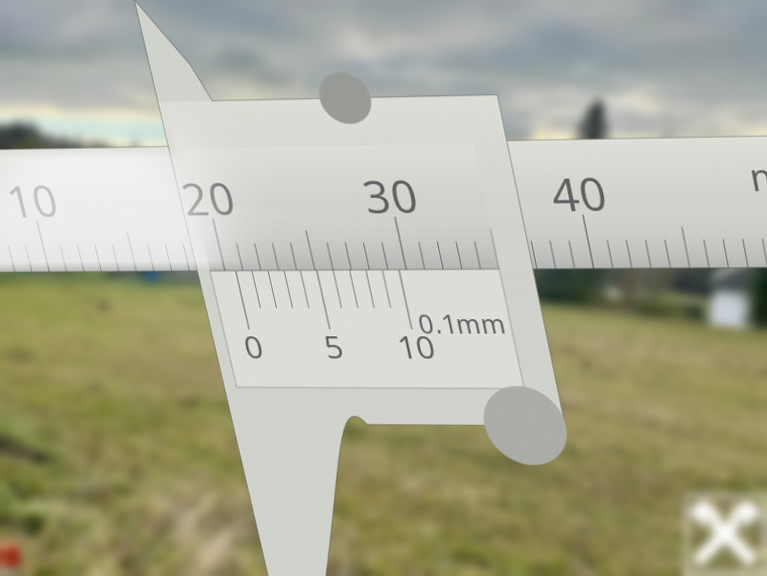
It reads 20.6,mm
